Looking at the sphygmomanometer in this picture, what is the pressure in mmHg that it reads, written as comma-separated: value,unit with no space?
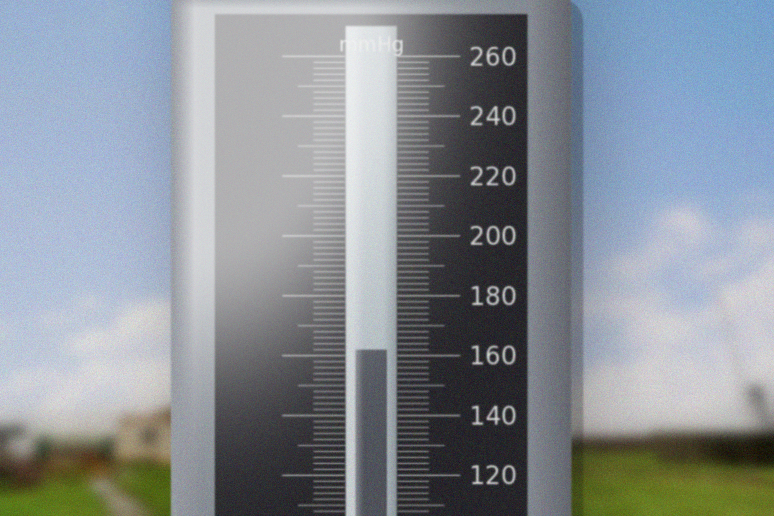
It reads 162,mmHg
